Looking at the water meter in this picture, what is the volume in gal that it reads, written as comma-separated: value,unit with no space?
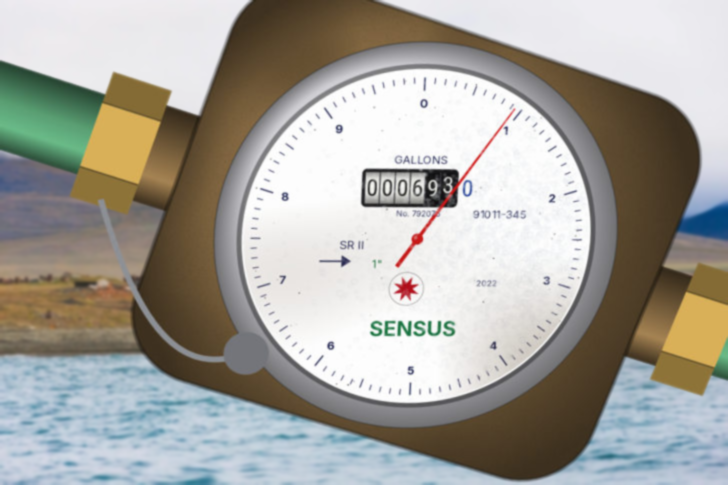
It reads 6930.9,gal
